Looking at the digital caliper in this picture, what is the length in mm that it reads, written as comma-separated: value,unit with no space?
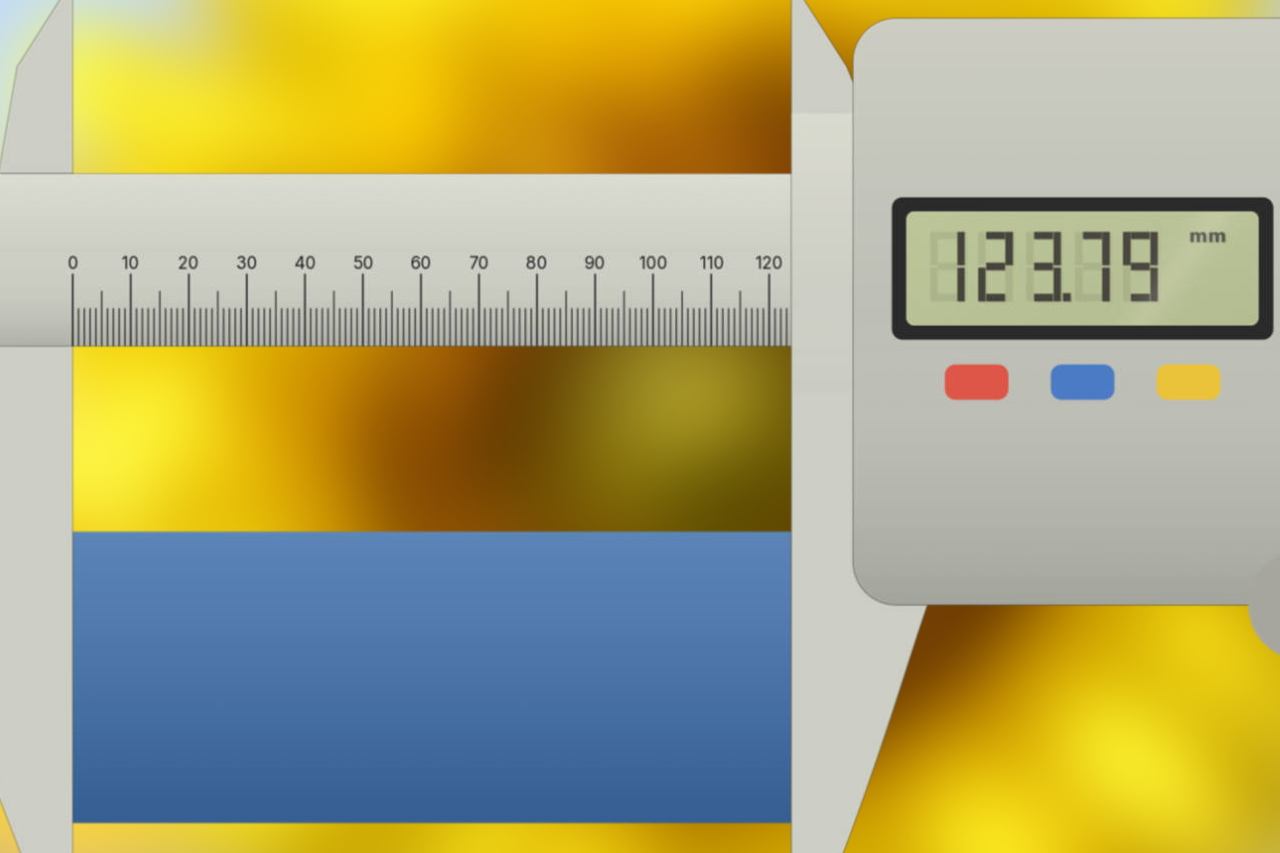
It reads 123.79,mm
